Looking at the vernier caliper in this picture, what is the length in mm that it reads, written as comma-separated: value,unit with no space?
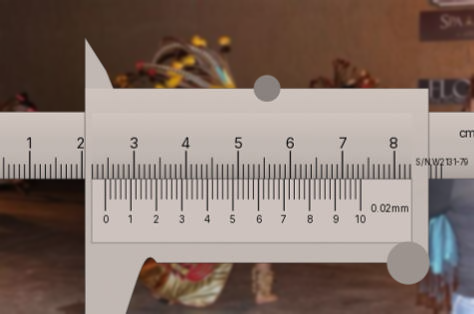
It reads 24.5,mm
